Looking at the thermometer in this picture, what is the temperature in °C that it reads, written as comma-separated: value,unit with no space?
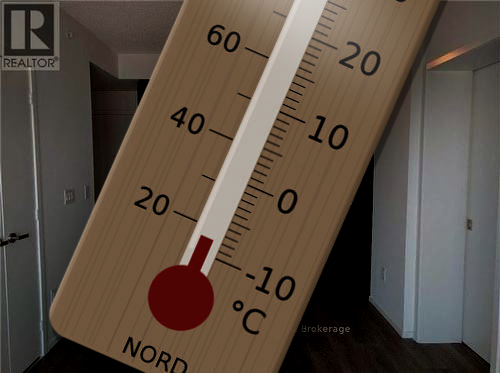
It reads -8,°C
